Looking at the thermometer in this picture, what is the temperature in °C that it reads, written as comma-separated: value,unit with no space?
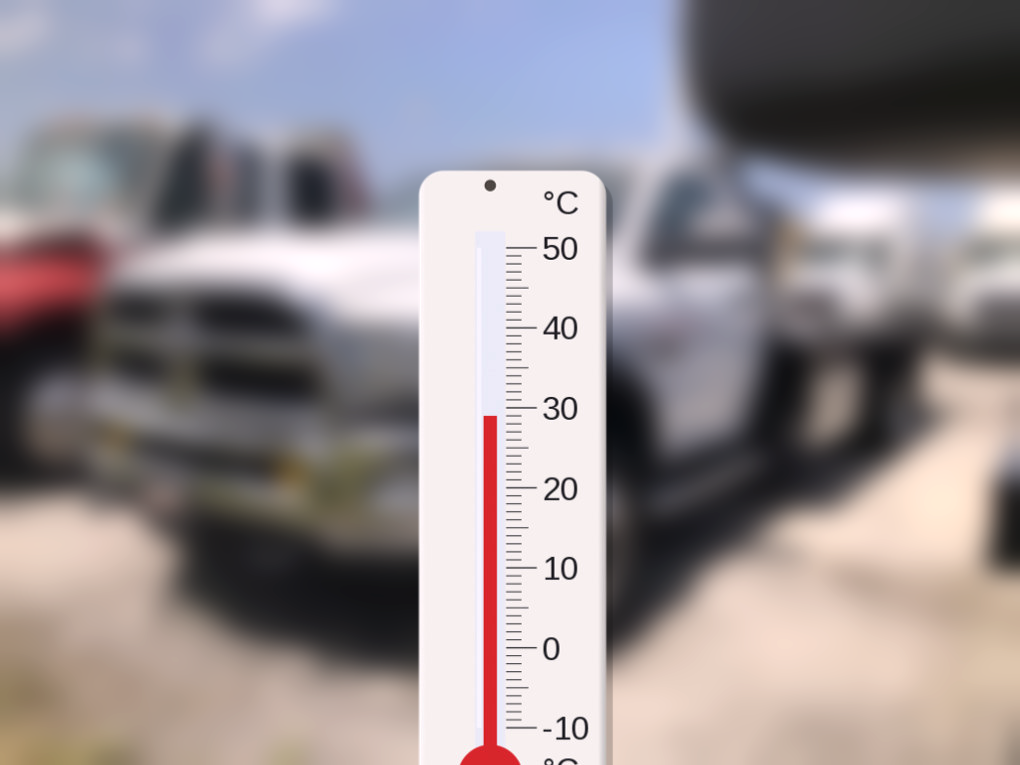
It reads 29,°C
